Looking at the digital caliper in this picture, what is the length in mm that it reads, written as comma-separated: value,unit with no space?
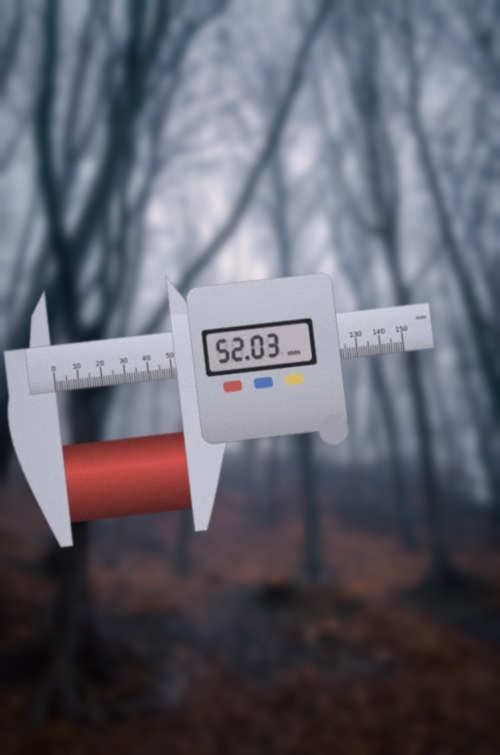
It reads 52.03,mm
